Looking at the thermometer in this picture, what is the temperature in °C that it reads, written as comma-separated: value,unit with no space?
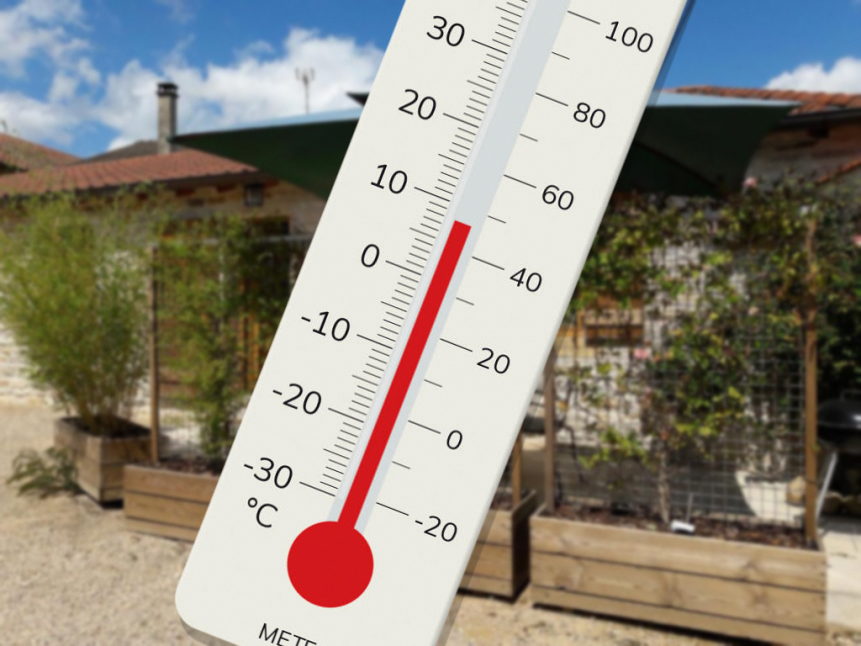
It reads 8,°C
